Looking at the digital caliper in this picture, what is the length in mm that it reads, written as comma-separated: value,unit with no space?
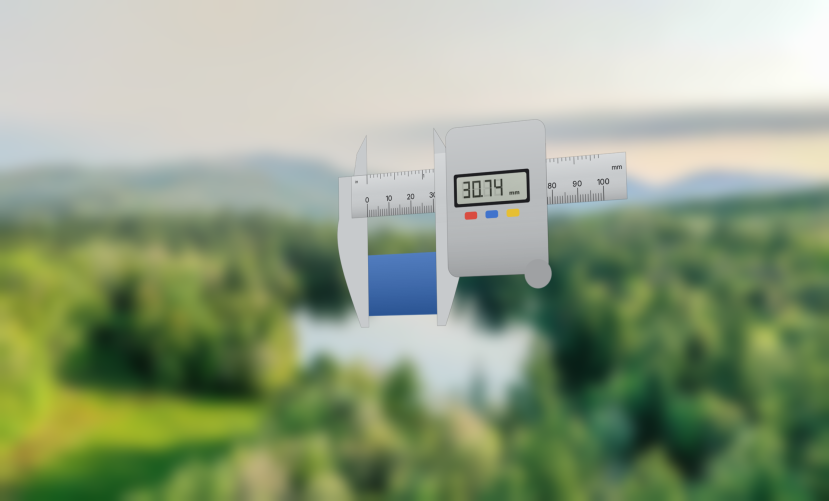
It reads 30.74,mm
